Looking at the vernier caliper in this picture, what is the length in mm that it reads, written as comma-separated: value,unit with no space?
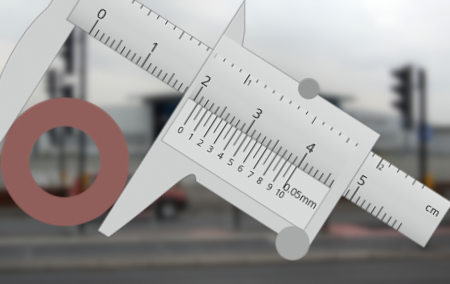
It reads 20.8,mm
